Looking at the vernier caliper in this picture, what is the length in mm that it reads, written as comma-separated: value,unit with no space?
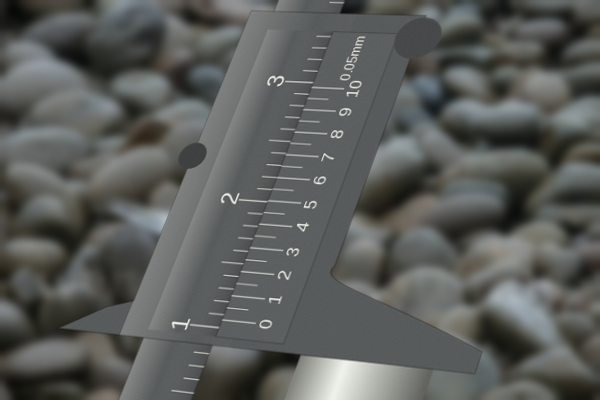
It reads 10.6,mm
